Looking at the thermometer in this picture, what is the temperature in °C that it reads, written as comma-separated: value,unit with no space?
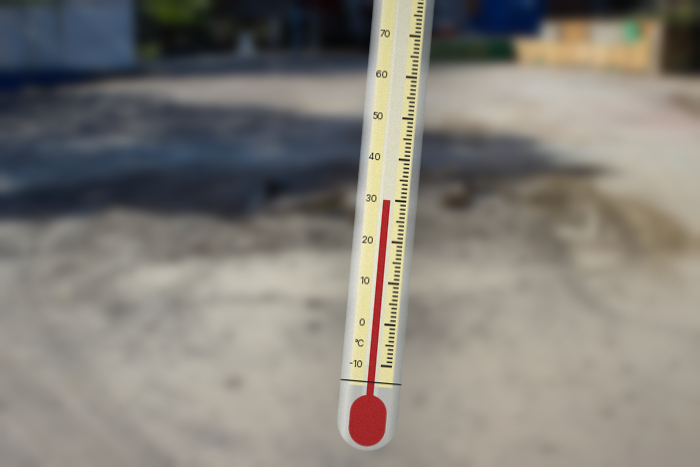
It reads 30,°C
